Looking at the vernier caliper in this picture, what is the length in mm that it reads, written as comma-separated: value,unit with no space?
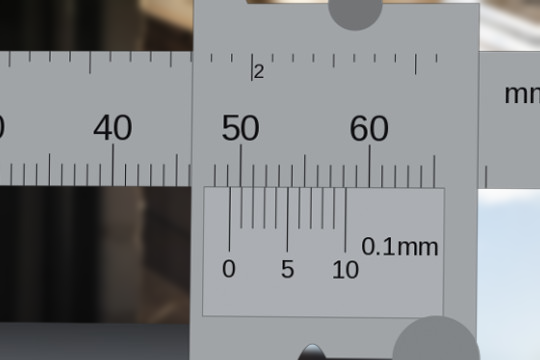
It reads 49.2,mm
